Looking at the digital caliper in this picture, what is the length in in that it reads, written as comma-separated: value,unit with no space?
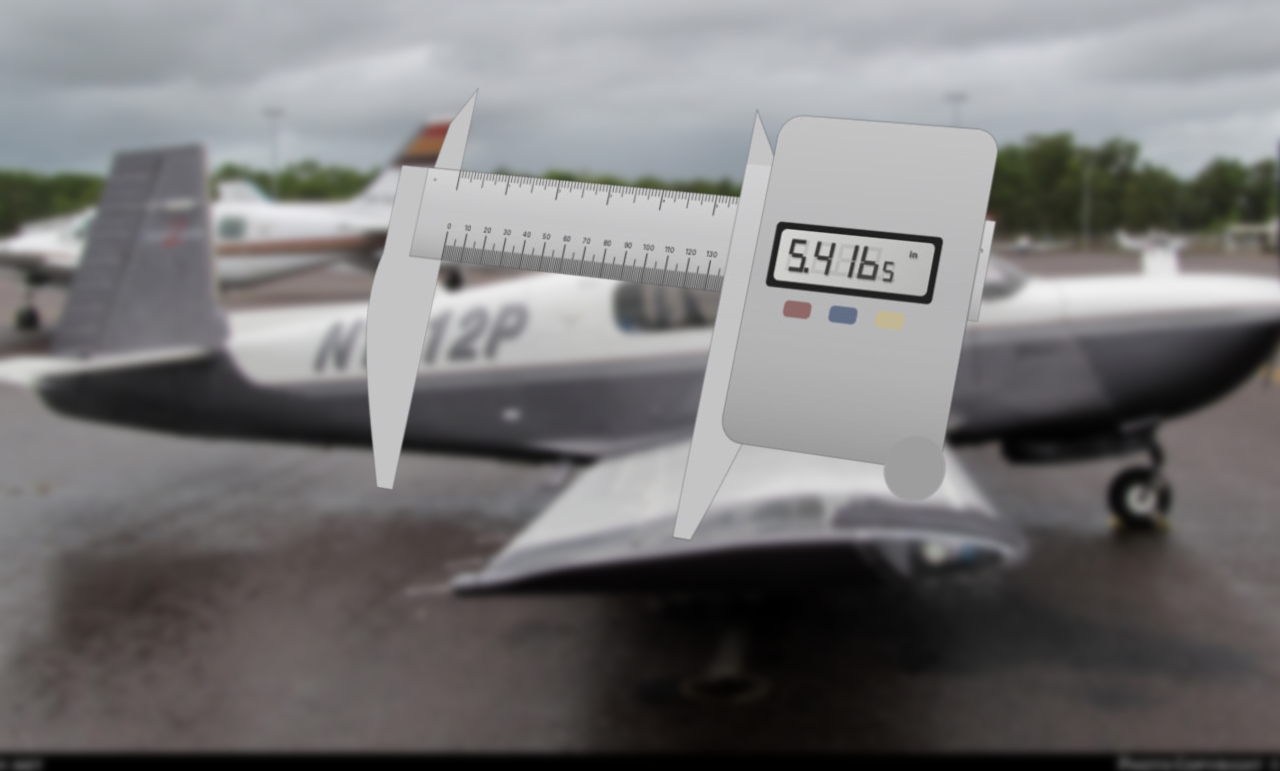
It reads 5.4165,in
